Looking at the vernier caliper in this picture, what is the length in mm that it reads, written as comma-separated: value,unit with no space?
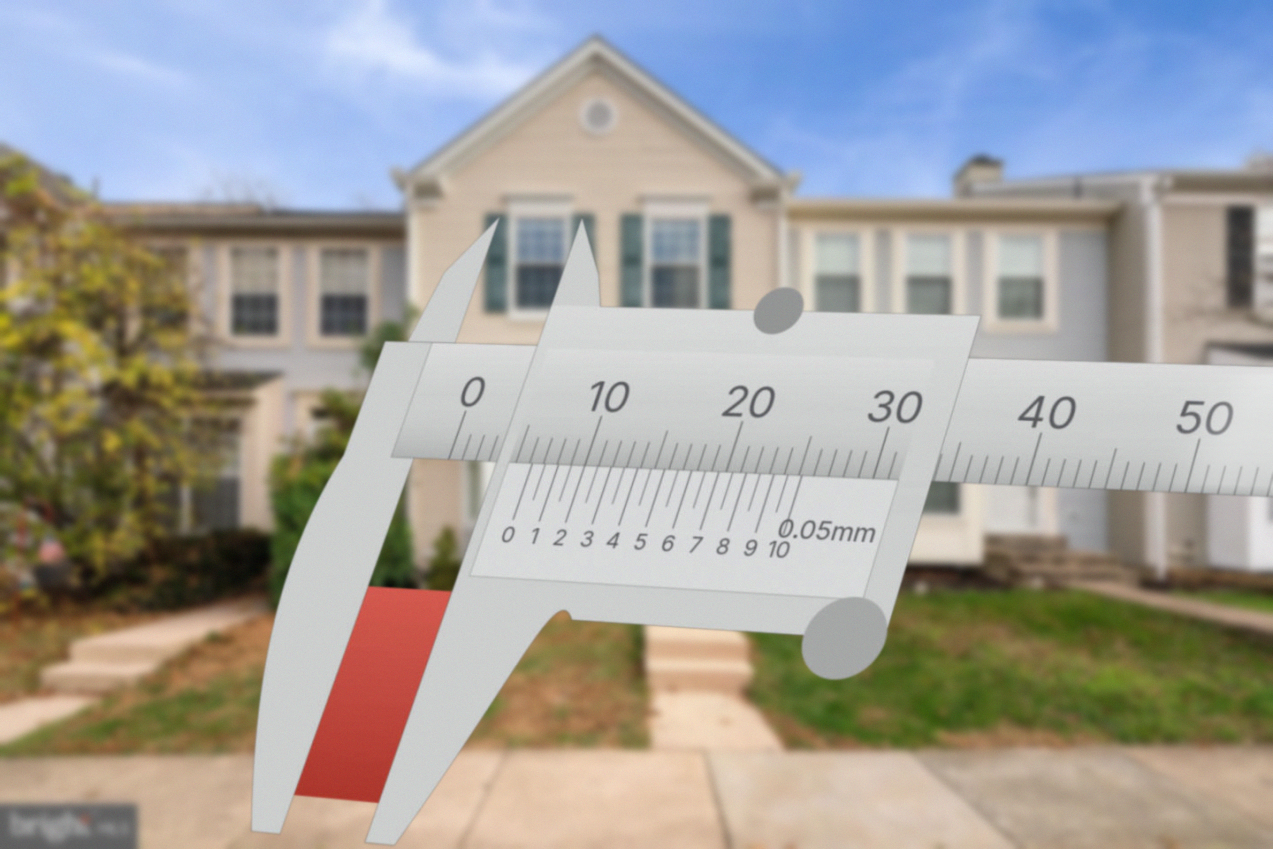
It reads 6.2,mm
